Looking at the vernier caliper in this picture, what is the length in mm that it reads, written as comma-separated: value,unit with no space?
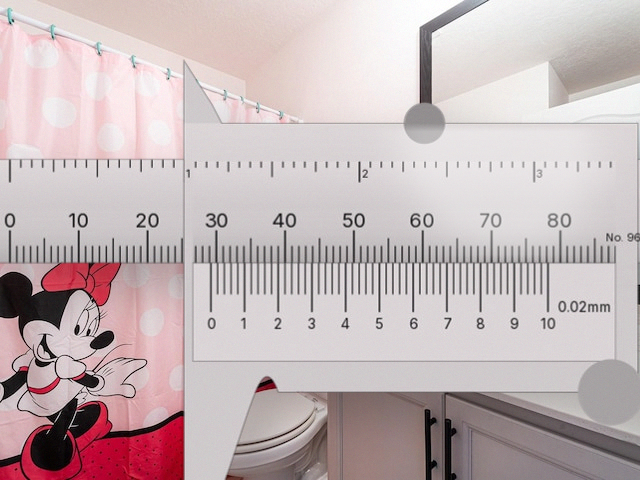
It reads 29.2,mm
